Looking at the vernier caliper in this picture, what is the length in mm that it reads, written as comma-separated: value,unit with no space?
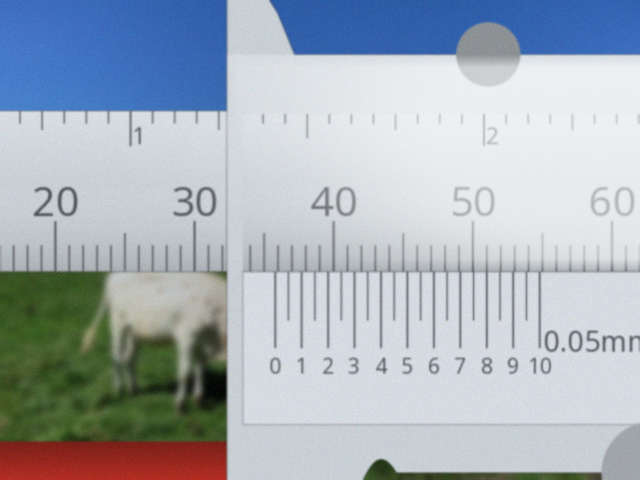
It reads 35.8,mm
